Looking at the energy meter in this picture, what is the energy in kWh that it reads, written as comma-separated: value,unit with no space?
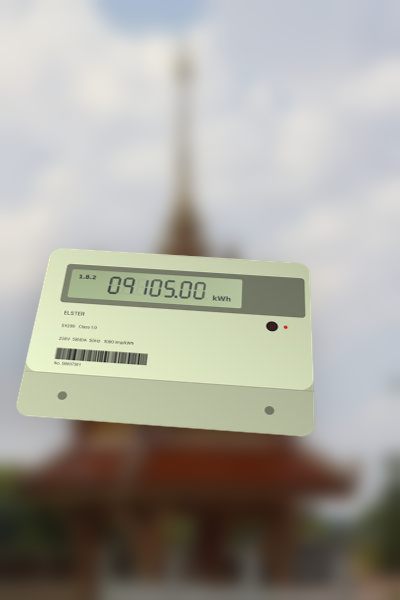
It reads 9105.00,kWh
